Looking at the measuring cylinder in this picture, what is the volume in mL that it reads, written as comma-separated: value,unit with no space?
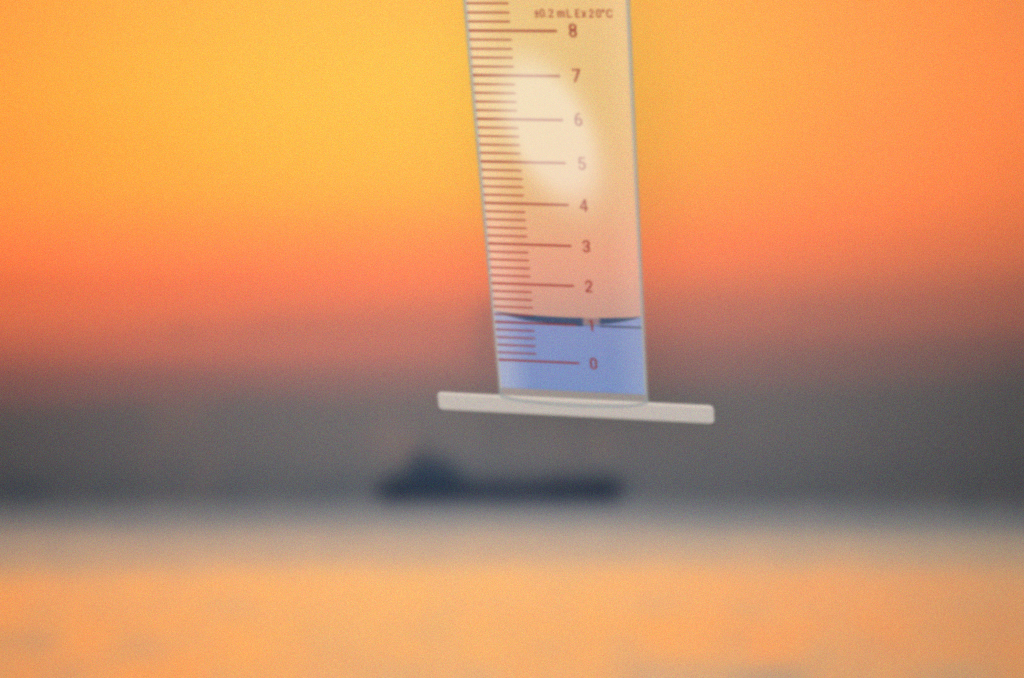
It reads 1,mL
